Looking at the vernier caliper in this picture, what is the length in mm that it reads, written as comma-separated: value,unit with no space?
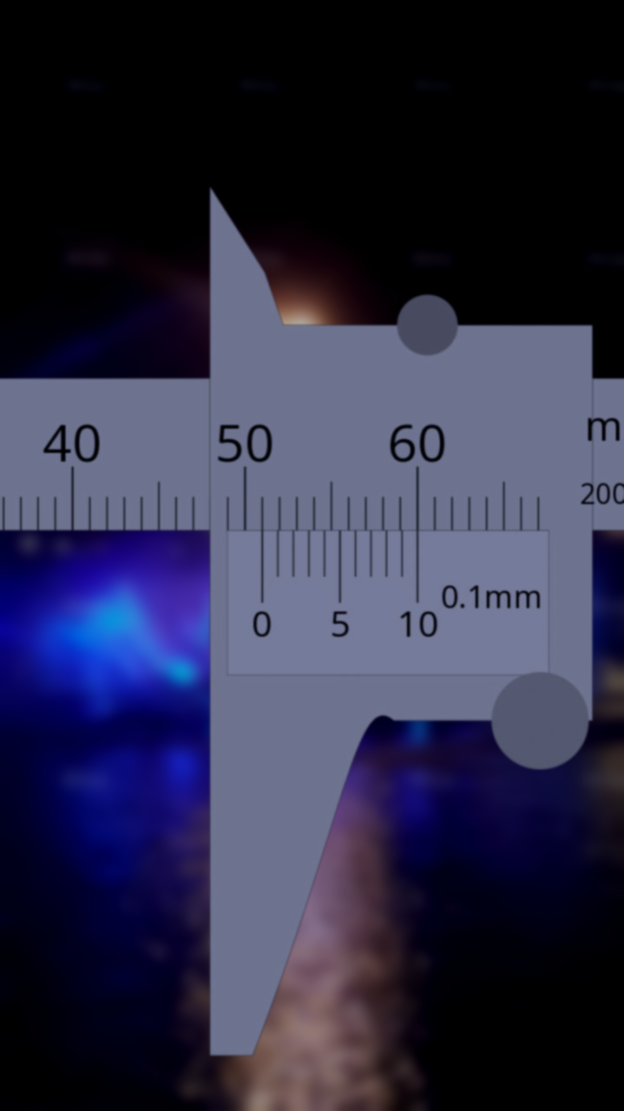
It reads 51.0,mm
